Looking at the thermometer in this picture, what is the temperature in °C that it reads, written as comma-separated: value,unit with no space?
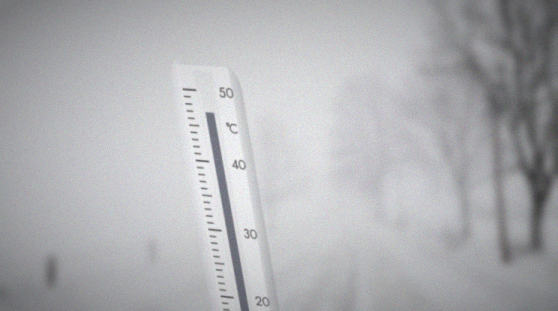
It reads 47,°C
